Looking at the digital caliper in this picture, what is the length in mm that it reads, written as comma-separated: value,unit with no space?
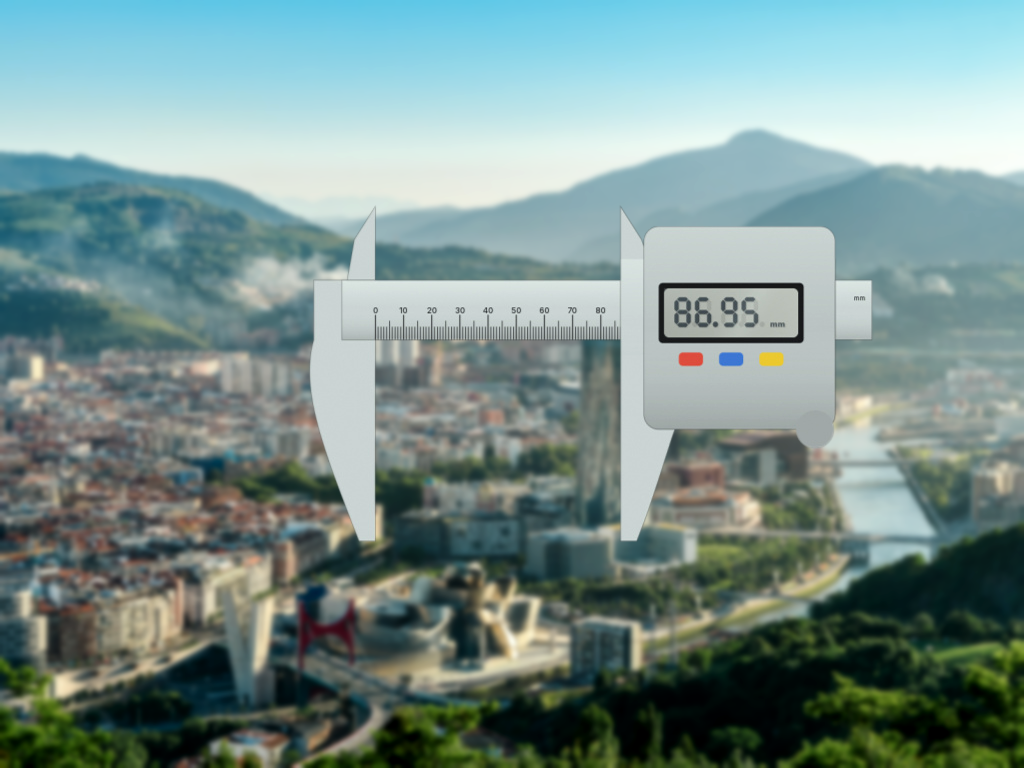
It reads 86.95,mm
